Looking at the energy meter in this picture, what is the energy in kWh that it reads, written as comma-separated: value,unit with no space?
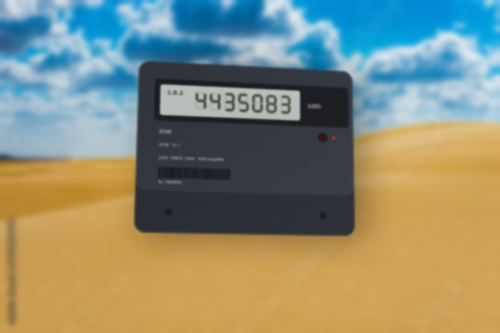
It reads 4435083,kWh
